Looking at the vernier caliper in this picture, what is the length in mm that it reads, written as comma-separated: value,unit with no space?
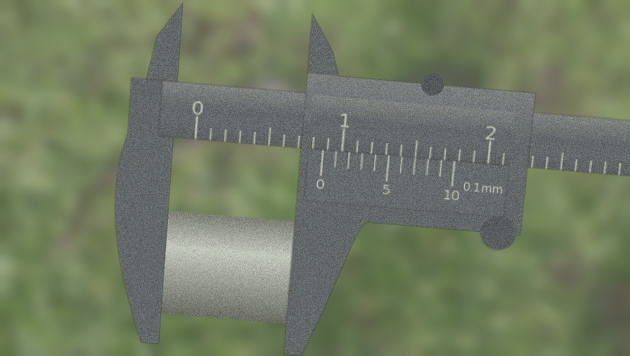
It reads 8.7,mm
